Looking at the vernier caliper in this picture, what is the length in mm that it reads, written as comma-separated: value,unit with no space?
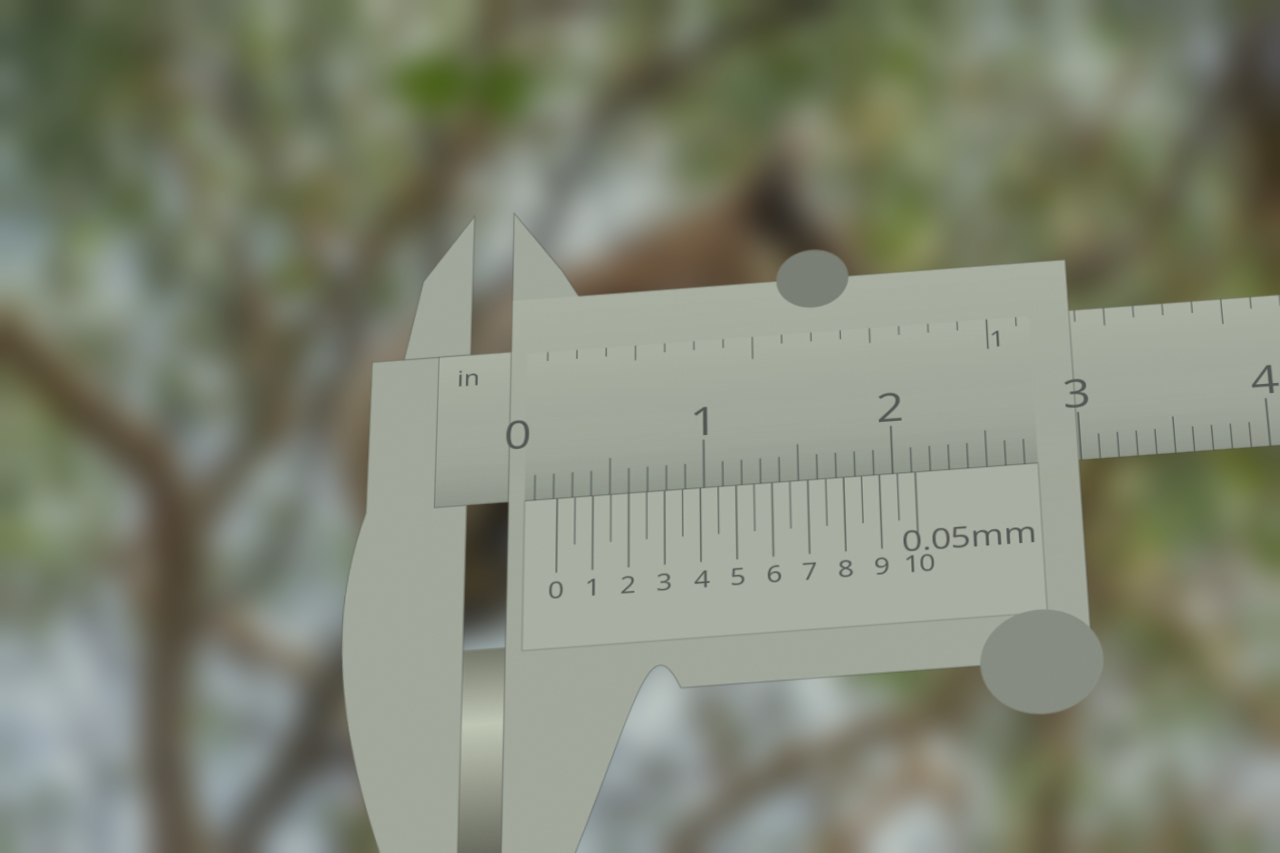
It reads 2.2,mm
